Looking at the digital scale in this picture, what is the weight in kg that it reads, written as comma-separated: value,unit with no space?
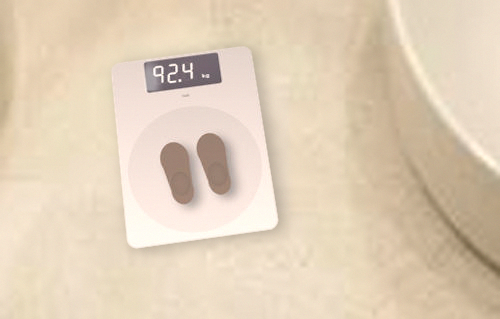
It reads 92.4,kg
